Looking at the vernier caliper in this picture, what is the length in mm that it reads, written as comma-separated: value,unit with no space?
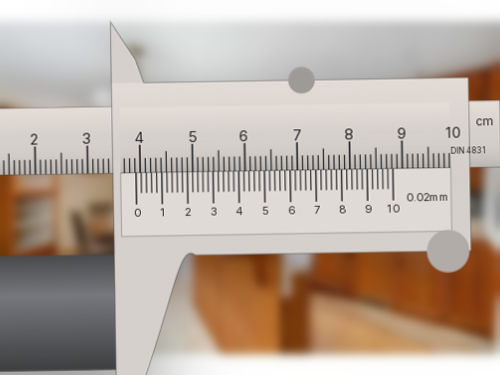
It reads 39.2,mm
